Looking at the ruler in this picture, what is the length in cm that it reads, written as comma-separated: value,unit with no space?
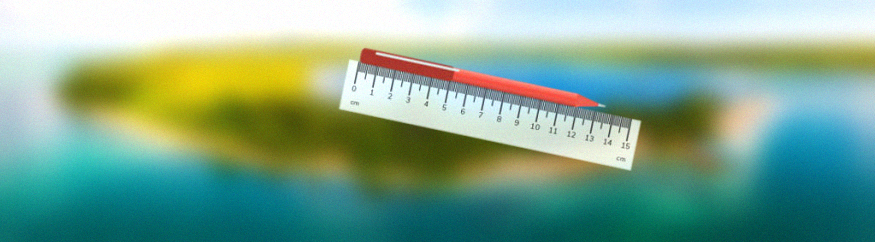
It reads 13.5,cm
